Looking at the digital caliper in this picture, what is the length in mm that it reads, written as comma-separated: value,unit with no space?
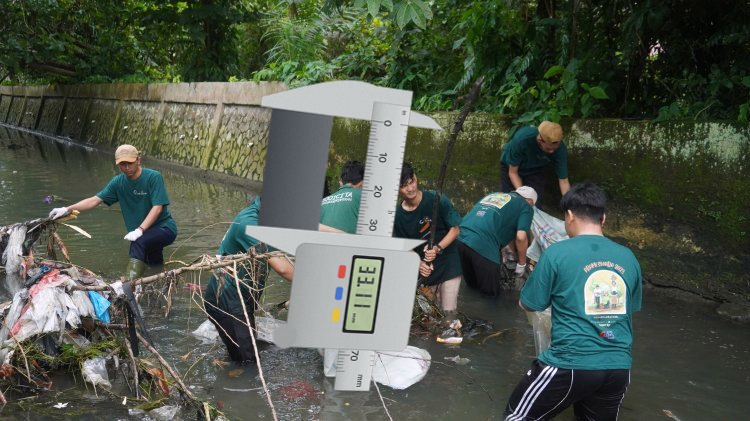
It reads 33.11,mm
